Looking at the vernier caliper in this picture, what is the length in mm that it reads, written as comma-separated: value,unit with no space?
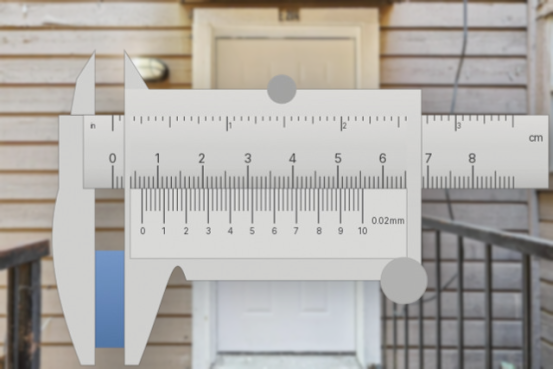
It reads 6.5,mm
